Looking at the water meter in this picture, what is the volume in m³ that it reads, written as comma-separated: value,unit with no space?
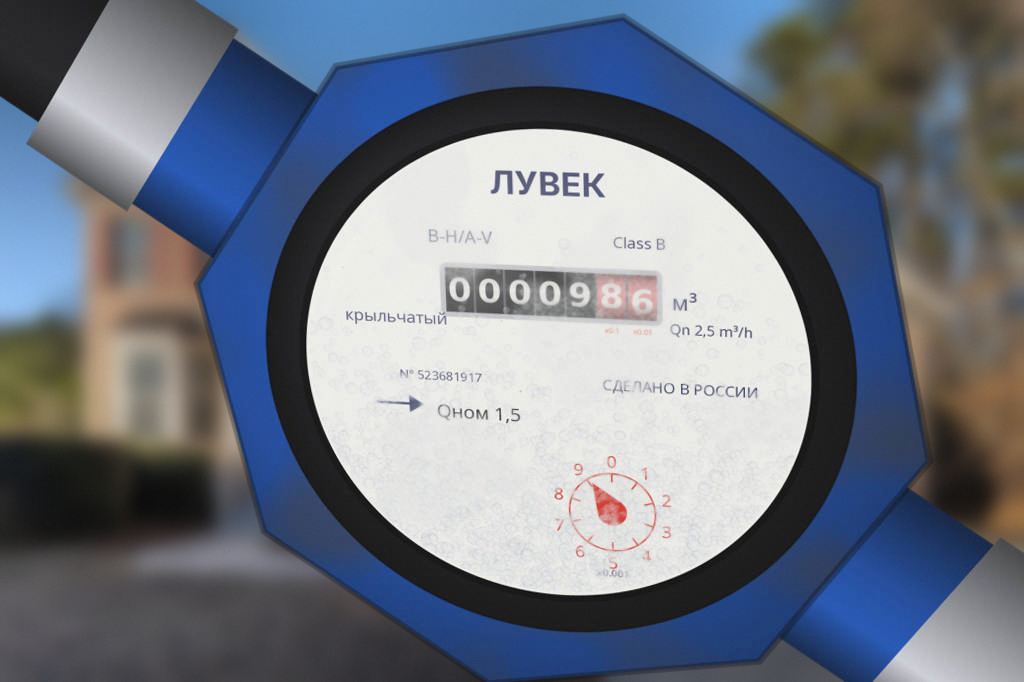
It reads 9.859,m³
